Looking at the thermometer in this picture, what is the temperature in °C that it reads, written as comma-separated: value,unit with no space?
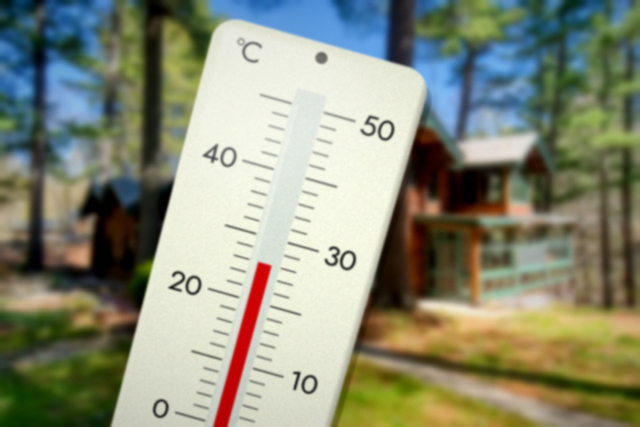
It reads 26,°C
